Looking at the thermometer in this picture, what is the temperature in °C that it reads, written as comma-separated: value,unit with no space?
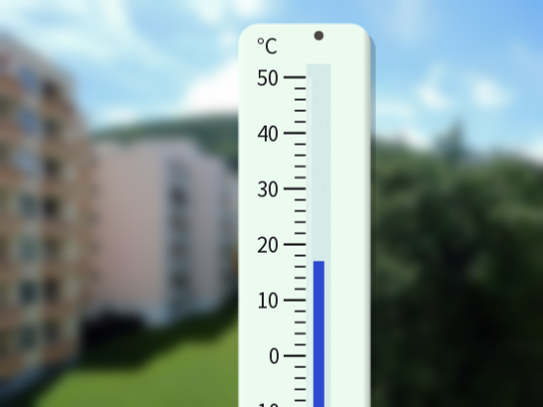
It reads 17,°C
